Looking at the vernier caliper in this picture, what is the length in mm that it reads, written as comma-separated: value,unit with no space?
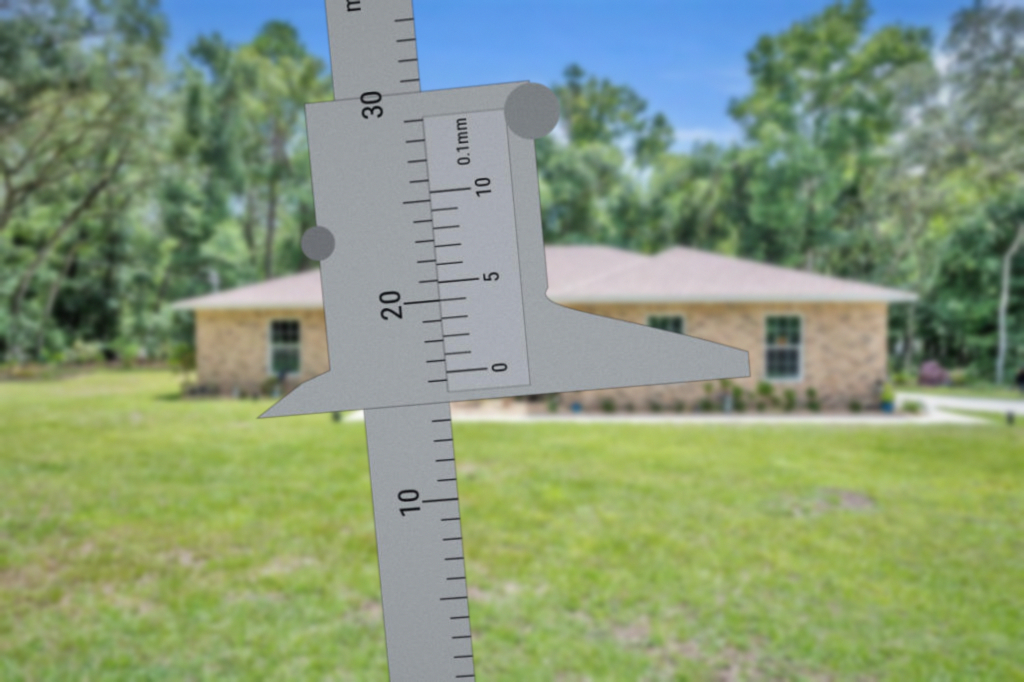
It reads 16.4,mm
